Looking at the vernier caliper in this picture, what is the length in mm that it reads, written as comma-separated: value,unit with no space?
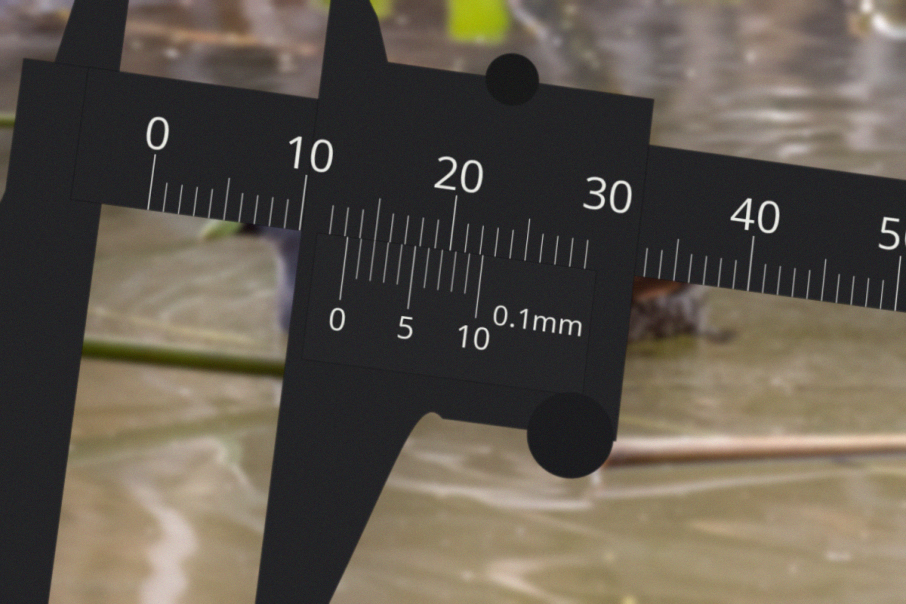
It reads 13.2,mm
